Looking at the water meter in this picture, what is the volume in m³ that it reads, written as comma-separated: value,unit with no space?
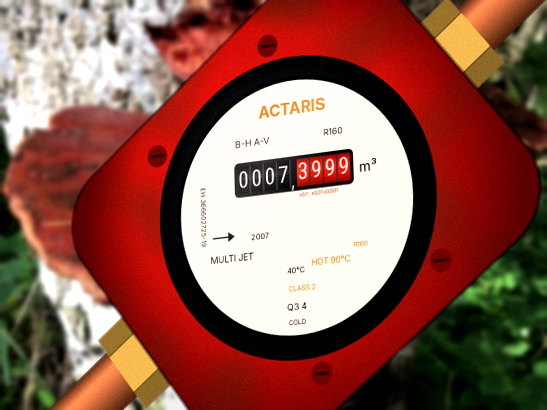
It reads 7.3999,m³
